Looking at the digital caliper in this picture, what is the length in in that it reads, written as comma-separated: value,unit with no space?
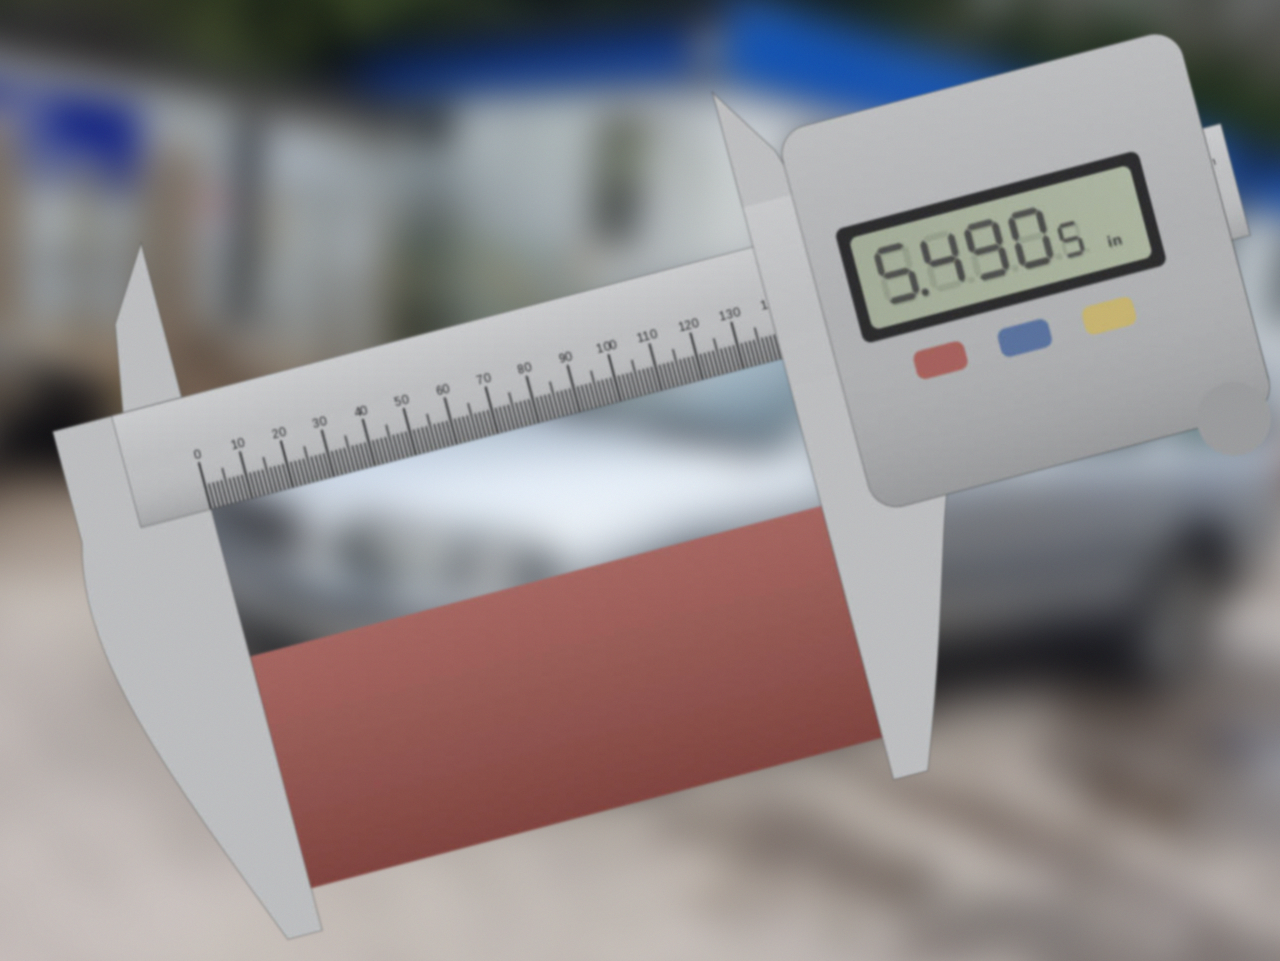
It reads 5.4905,in
